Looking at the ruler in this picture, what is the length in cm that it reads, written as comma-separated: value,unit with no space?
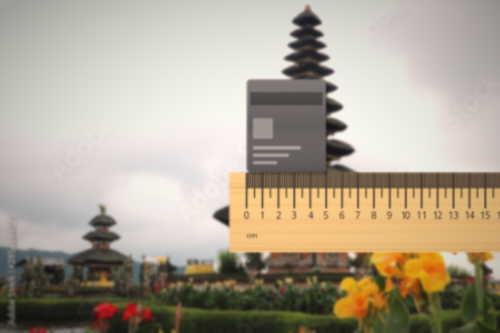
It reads 5,cm
